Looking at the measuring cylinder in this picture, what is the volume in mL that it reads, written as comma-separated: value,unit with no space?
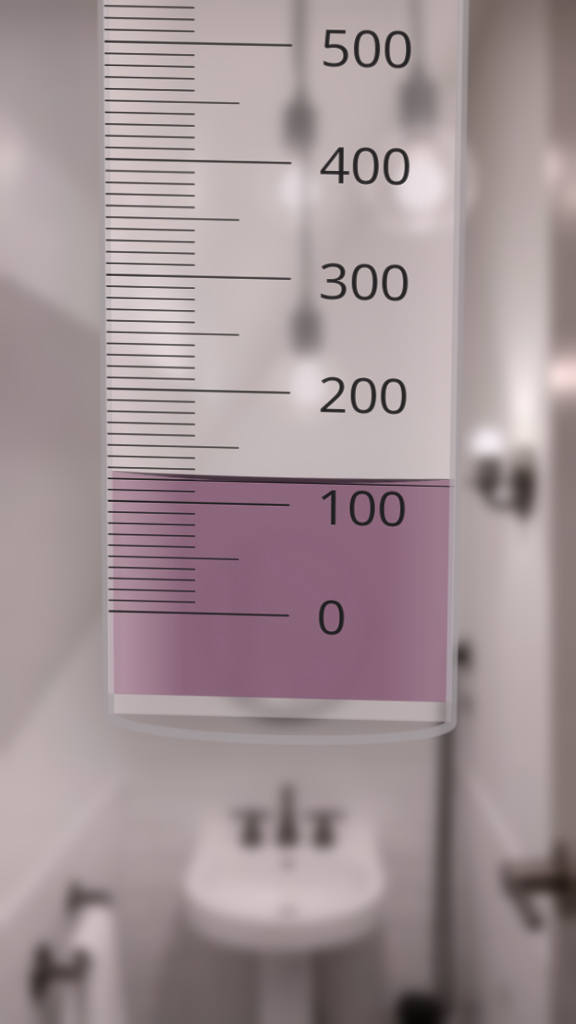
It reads 120,mL
